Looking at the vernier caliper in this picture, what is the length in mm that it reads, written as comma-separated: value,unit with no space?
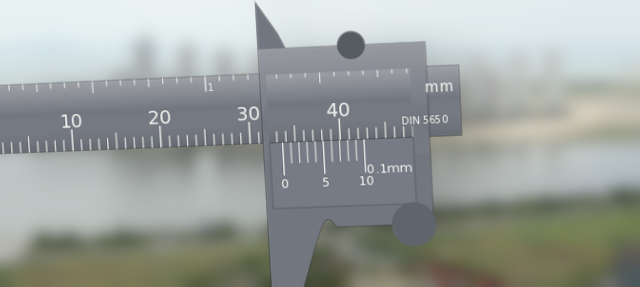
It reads 33.6,mm
